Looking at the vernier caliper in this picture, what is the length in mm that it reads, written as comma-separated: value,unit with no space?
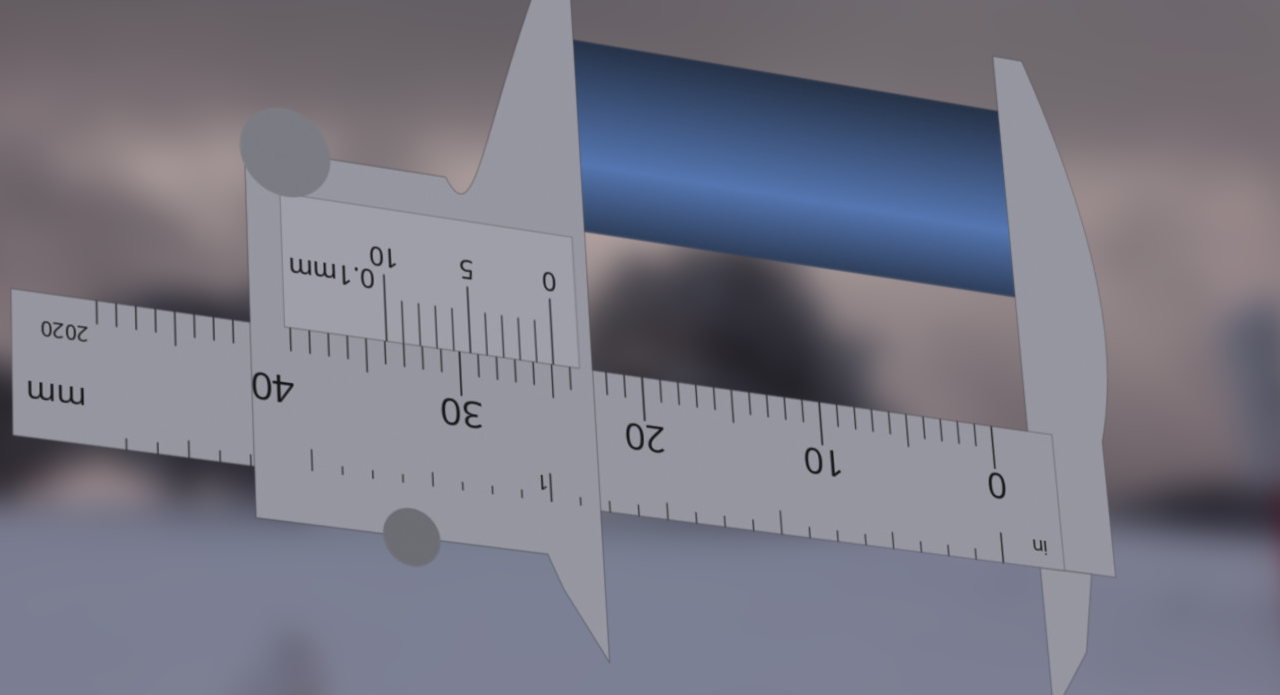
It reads 24.9,mm
